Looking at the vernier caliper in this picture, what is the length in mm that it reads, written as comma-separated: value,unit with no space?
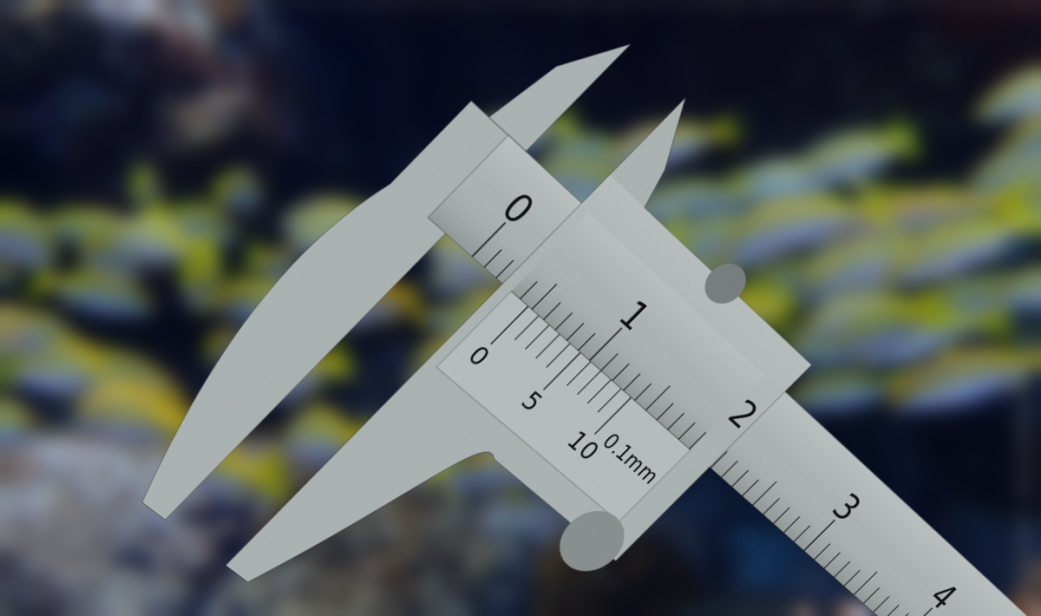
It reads 4.7,mm
